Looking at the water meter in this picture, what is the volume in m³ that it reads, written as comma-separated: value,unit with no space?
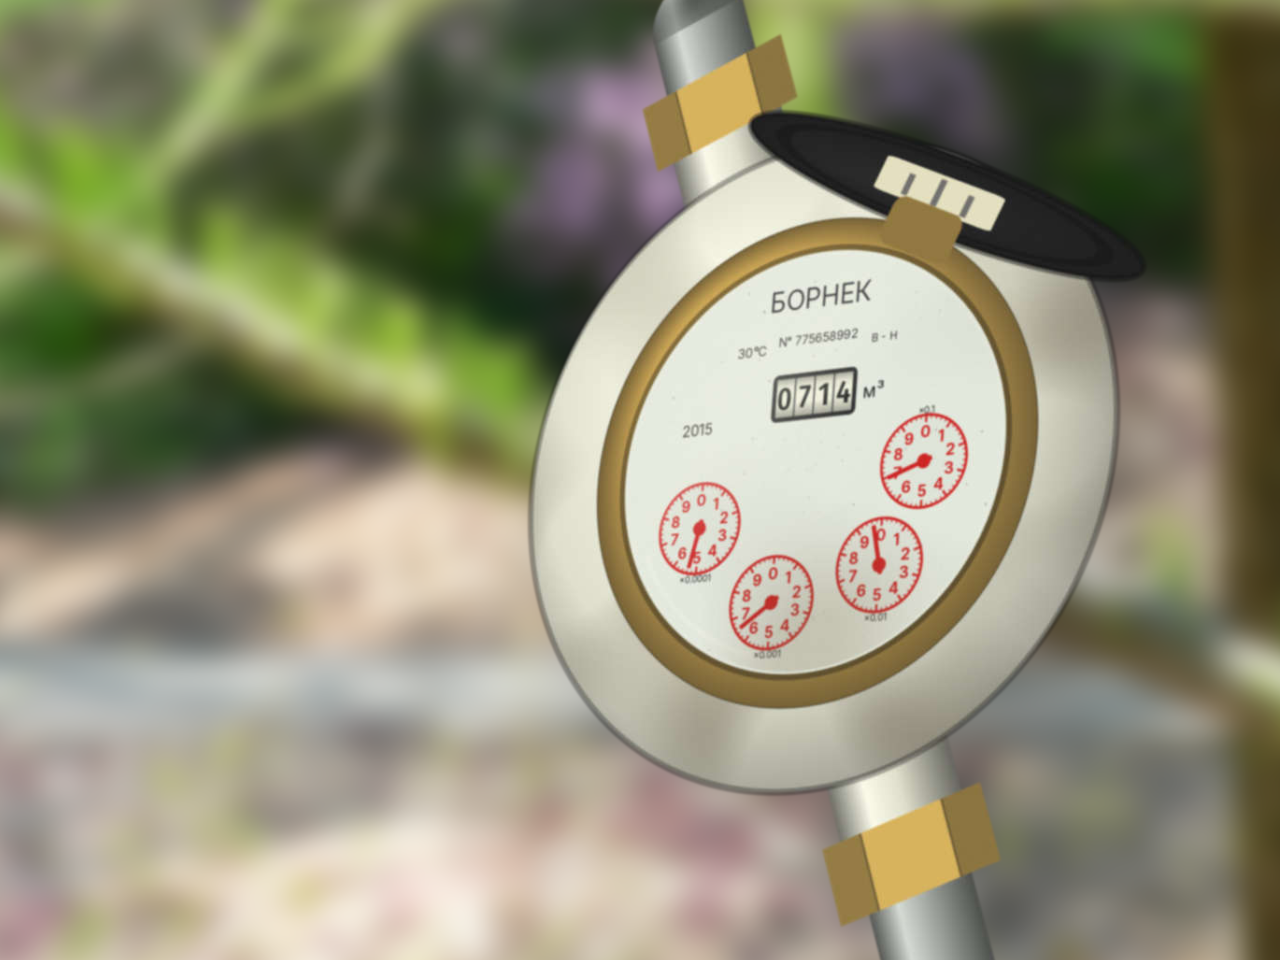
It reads 714.6965,m³
